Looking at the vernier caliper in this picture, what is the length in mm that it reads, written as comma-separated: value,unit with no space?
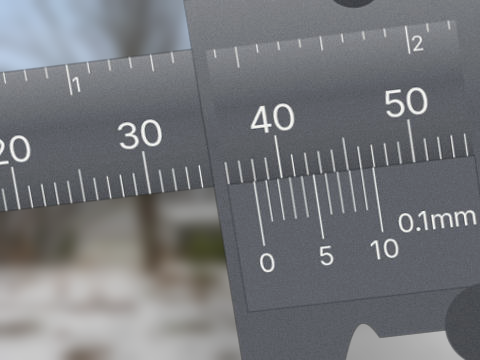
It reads 37.9,mm
